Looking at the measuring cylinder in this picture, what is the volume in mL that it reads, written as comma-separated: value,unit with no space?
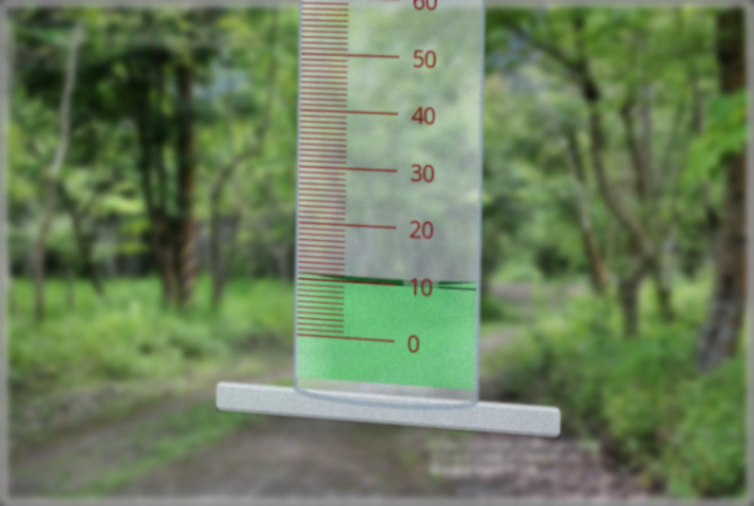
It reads 10,mL
